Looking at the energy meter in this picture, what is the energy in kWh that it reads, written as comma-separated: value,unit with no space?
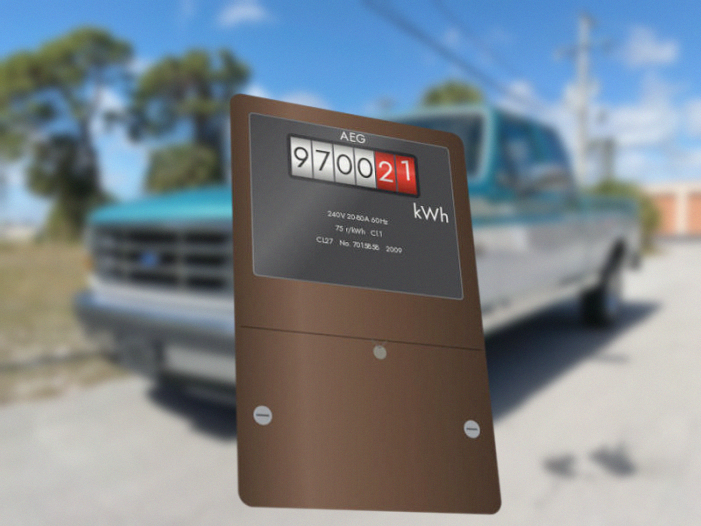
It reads 9700.21,kWh
